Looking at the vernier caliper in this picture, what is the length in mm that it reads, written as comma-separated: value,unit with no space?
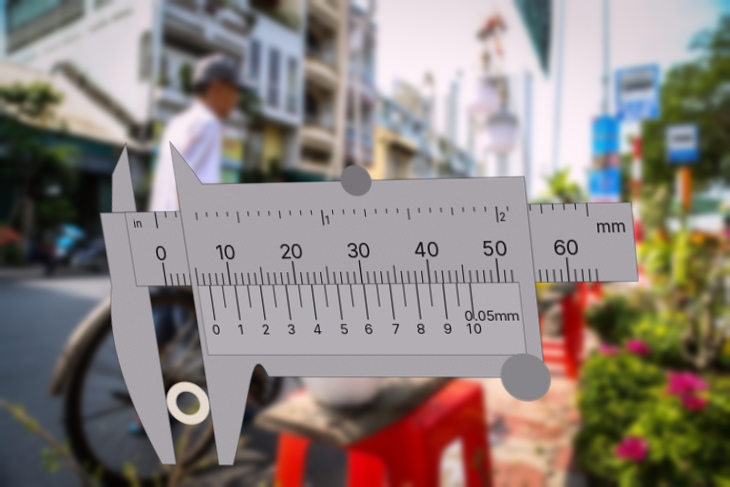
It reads 6.8,mm
